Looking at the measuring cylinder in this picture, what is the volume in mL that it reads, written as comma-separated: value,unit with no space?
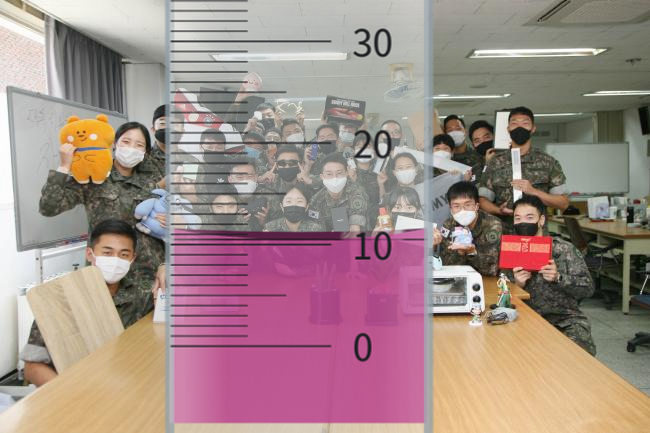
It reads 10.5,mL
